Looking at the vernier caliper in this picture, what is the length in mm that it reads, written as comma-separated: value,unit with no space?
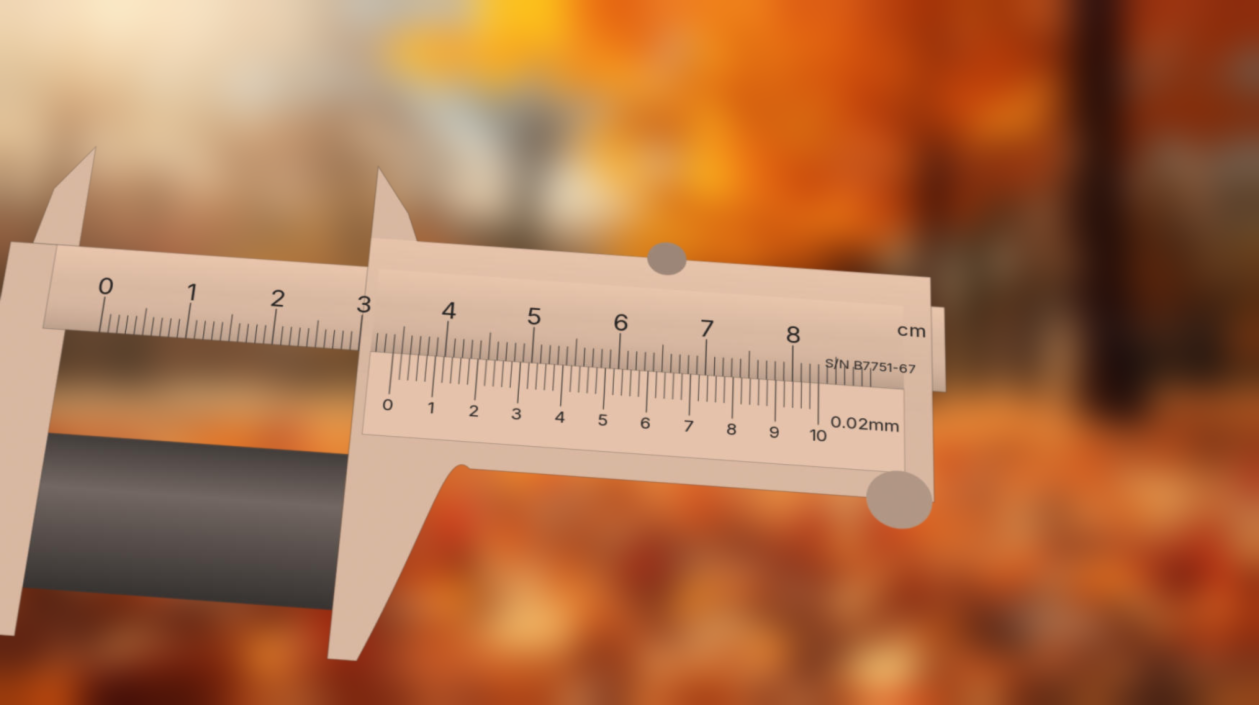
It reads 34.0,mm
